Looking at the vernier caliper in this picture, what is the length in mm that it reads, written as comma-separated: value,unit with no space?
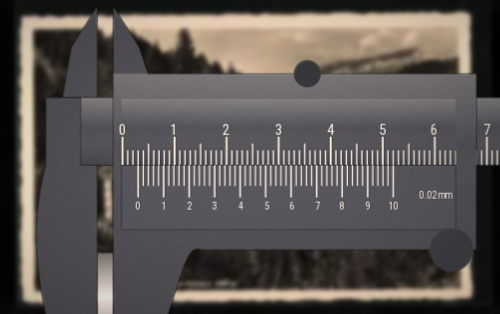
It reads 3.0,mm
